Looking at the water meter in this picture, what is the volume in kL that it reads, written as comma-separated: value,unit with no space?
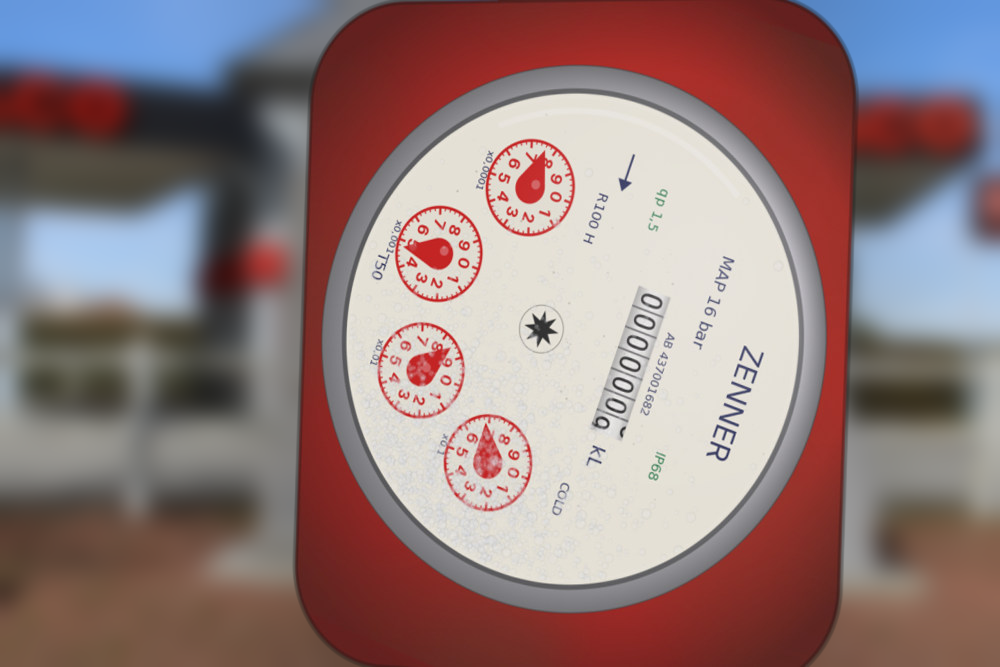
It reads 8.6847,kL
